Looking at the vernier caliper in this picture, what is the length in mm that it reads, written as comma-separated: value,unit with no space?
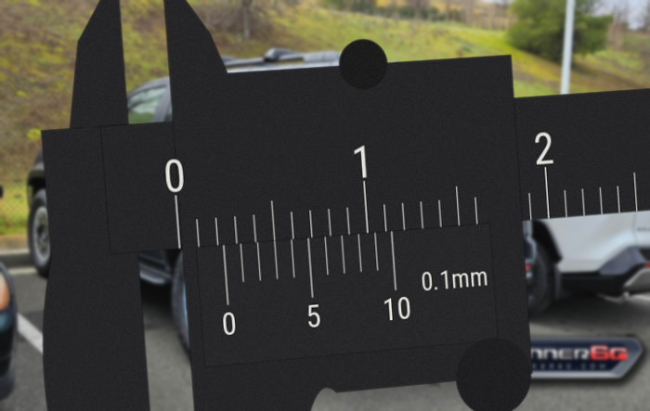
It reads 2.3,mm
